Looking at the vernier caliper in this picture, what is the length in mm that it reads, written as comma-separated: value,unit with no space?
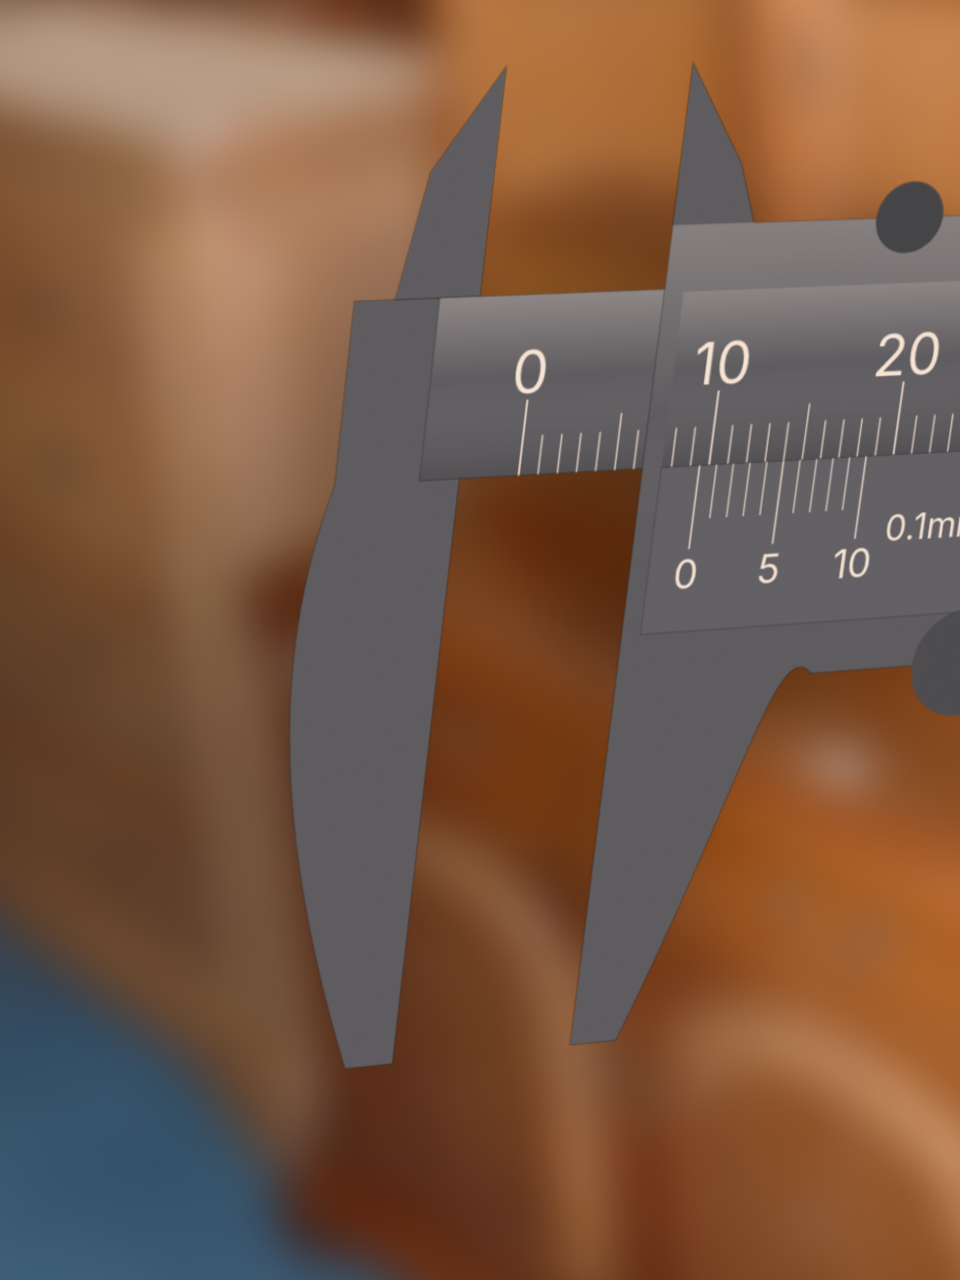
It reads 9.5,mm
